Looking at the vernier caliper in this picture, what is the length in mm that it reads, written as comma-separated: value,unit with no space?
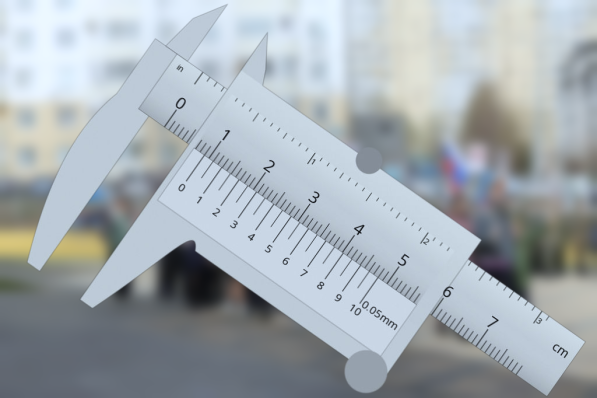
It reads 9.0,mm
